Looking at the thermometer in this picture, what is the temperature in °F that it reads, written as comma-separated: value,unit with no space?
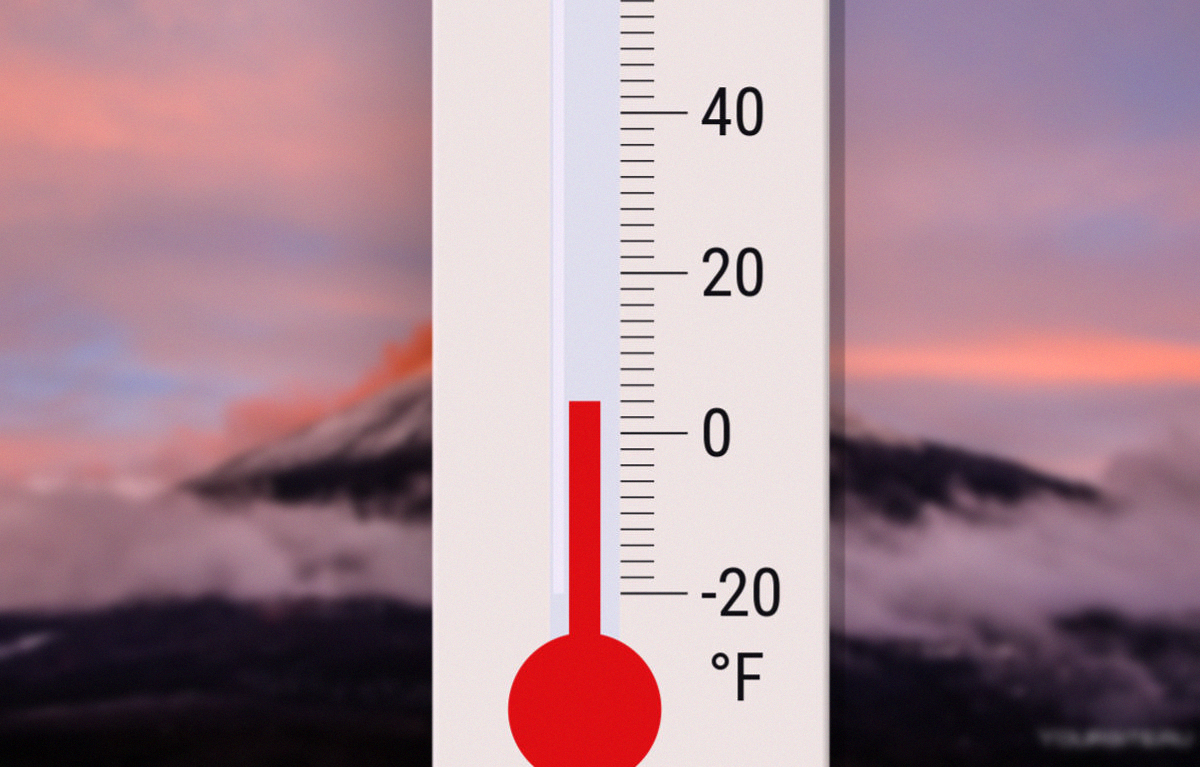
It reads 4,°F
